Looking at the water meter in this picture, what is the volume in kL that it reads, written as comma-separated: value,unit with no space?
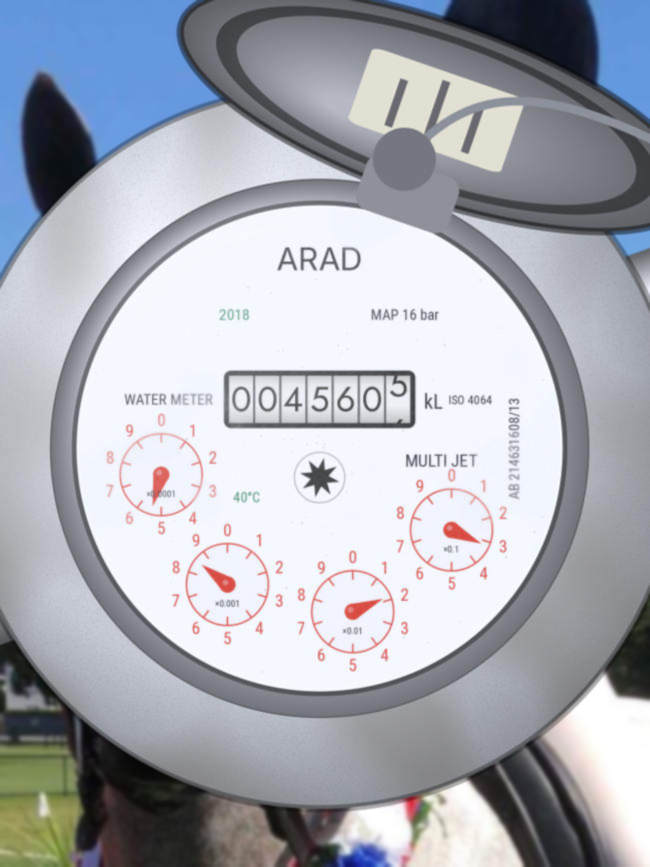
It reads 45605.3185,kL
